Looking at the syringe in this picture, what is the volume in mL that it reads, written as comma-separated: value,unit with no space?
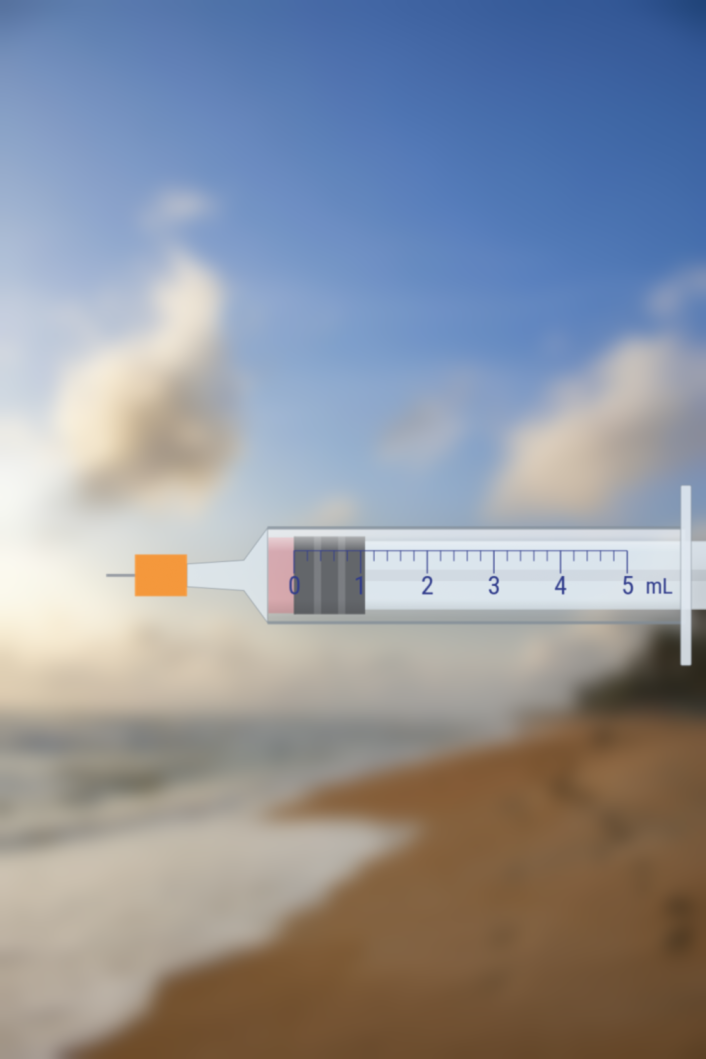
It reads 0,mL
